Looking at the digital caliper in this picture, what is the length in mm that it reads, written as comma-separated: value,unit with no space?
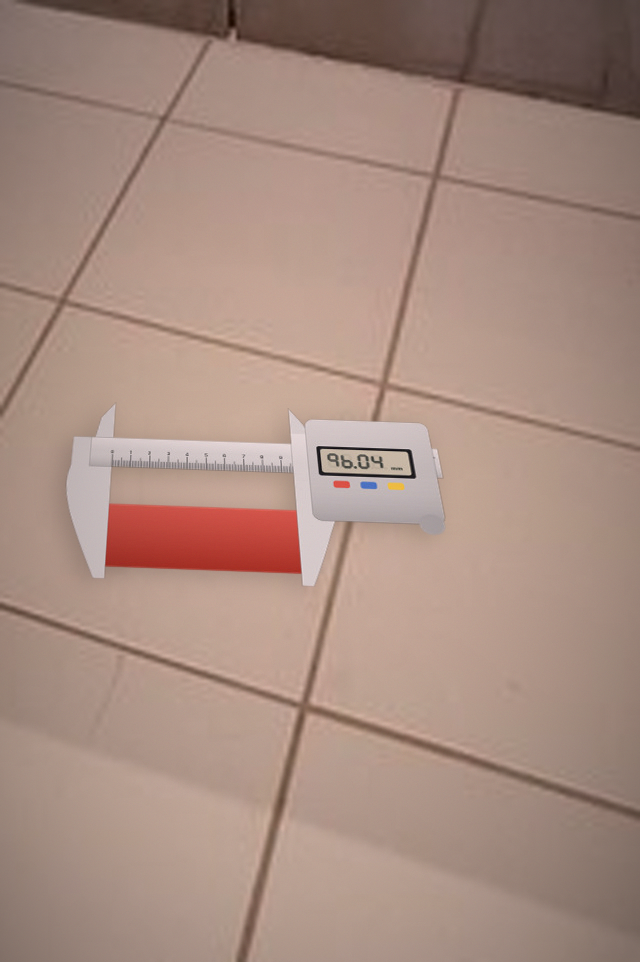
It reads 96.04,mm
